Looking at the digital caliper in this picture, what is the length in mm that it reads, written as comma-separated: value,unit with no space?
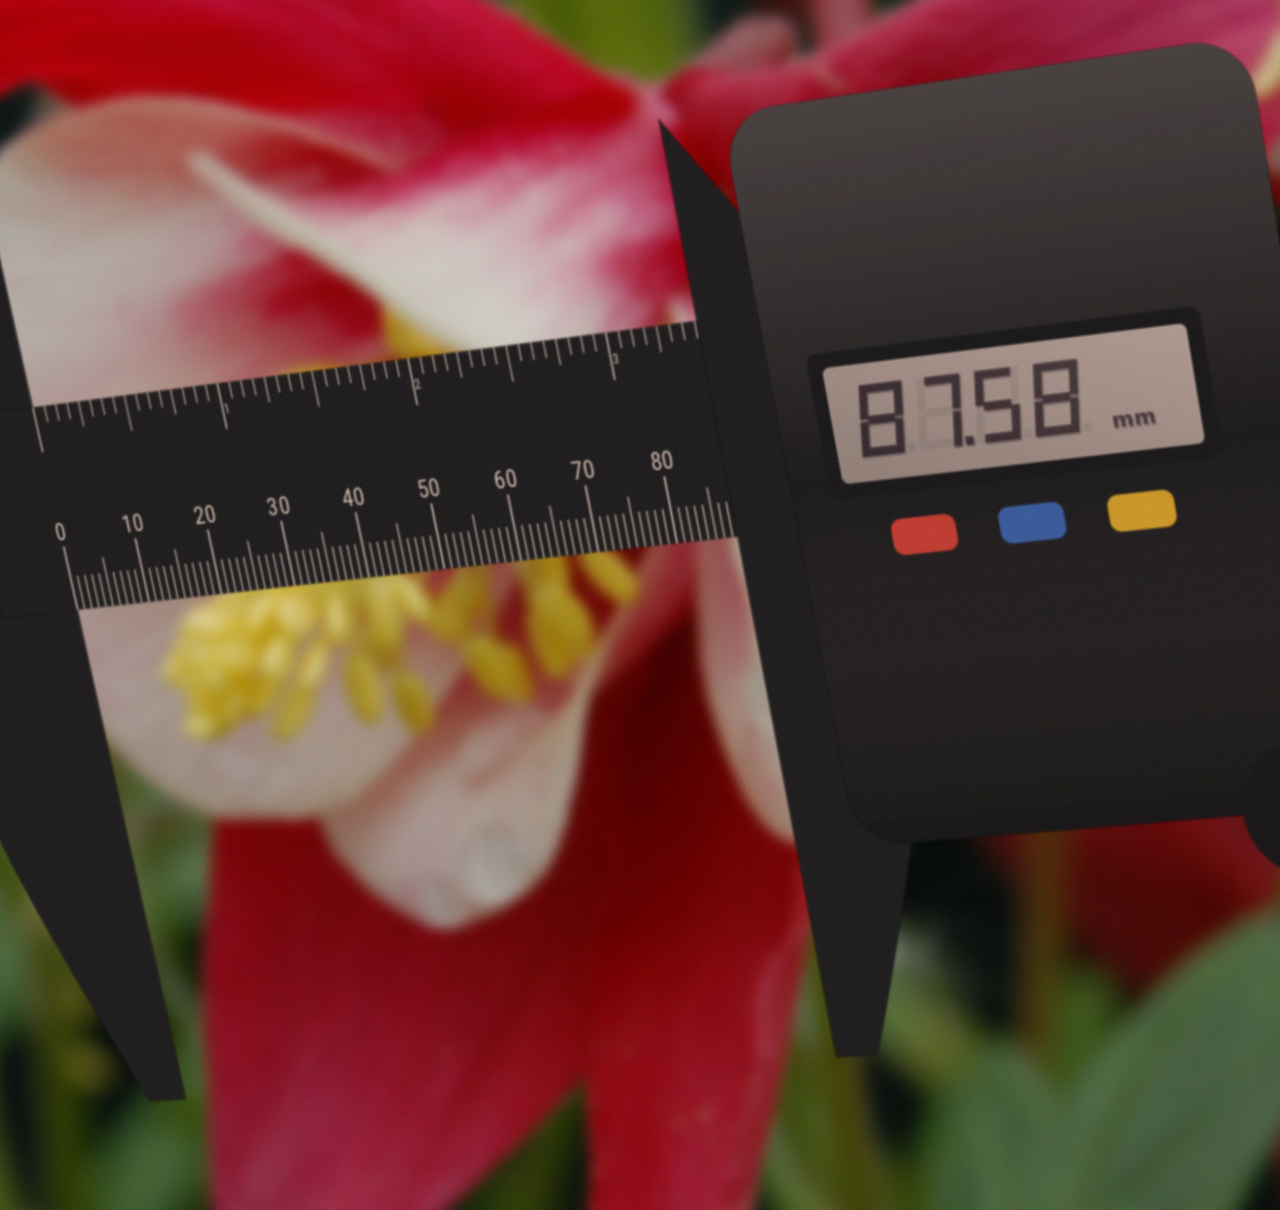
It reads 87.58,mm
